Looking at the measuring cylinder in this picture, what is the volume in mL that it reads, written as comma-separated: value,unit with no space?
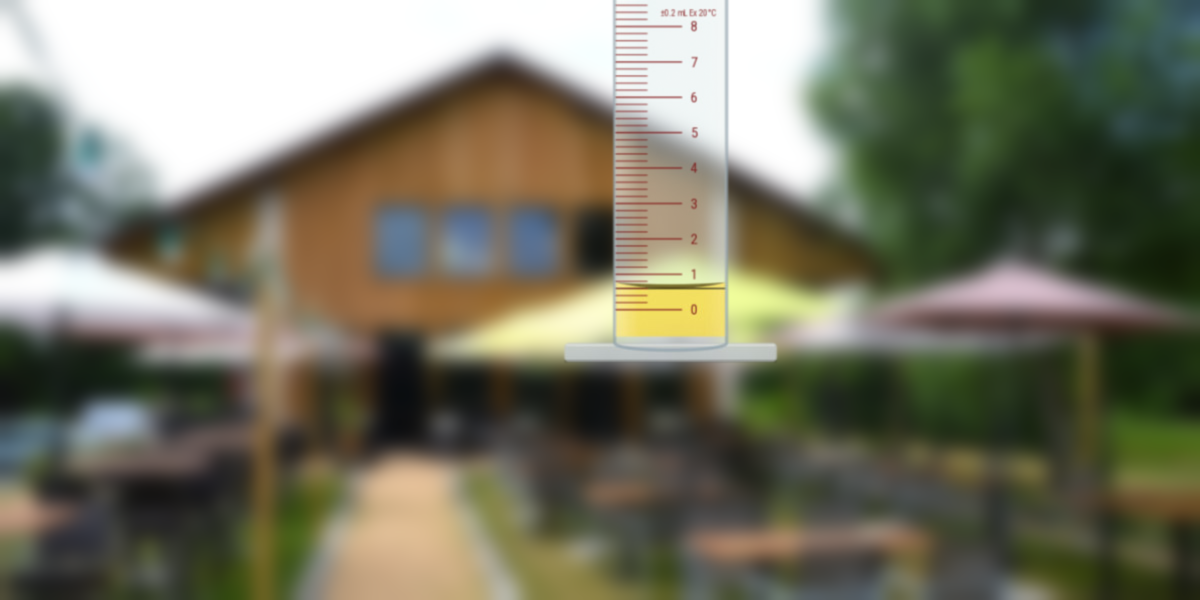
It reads 0.6,mL
